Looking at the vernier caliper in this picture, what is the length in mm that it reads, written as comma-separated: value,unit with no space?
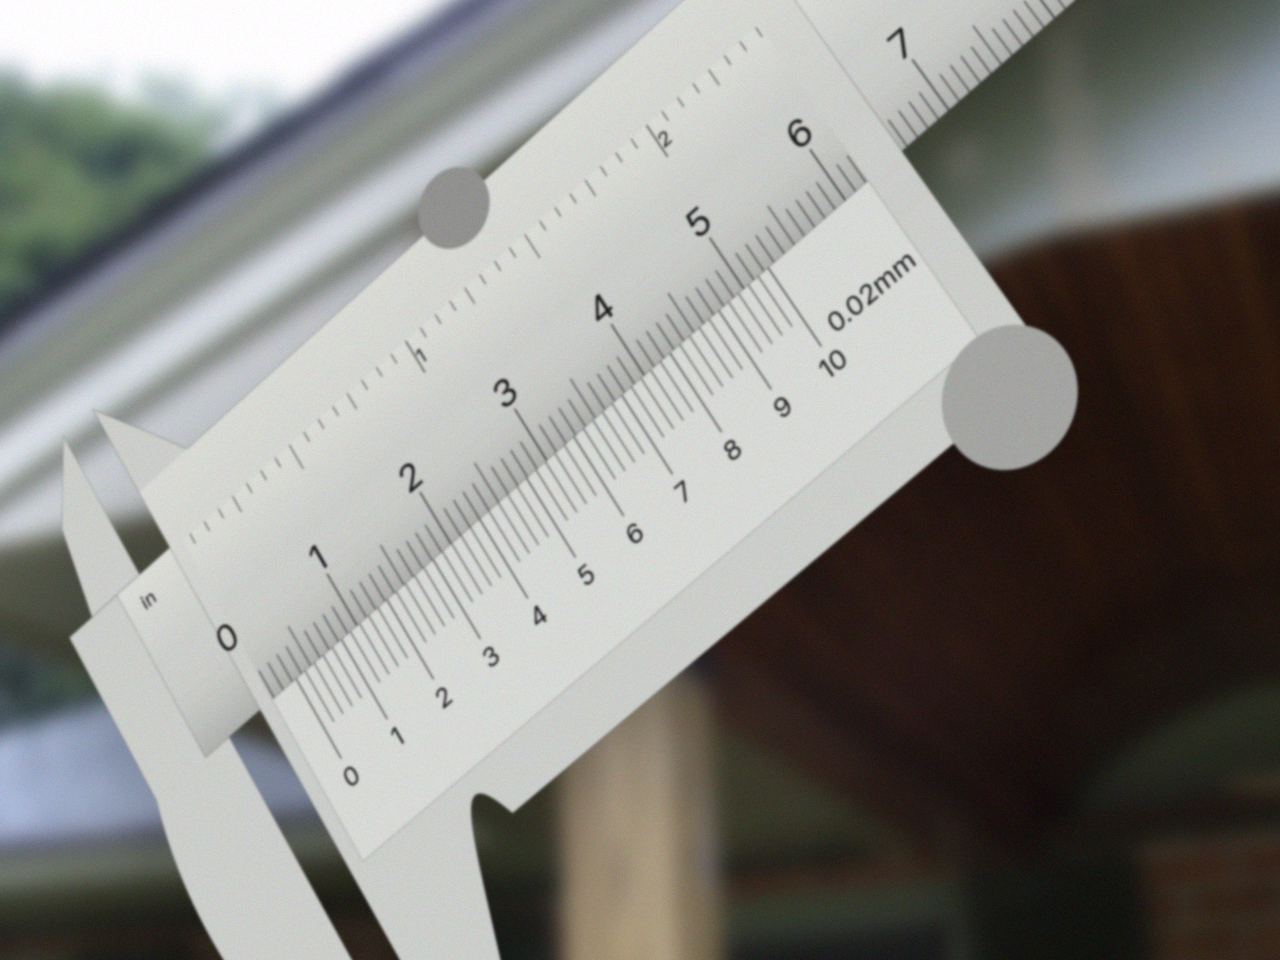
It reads 3.4,mm
